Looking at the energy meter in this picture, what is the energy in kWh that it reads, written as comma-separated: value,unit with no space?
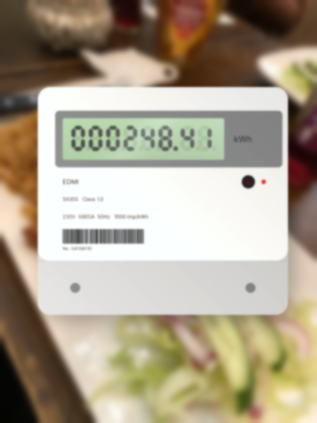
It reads 248.41,kWh
